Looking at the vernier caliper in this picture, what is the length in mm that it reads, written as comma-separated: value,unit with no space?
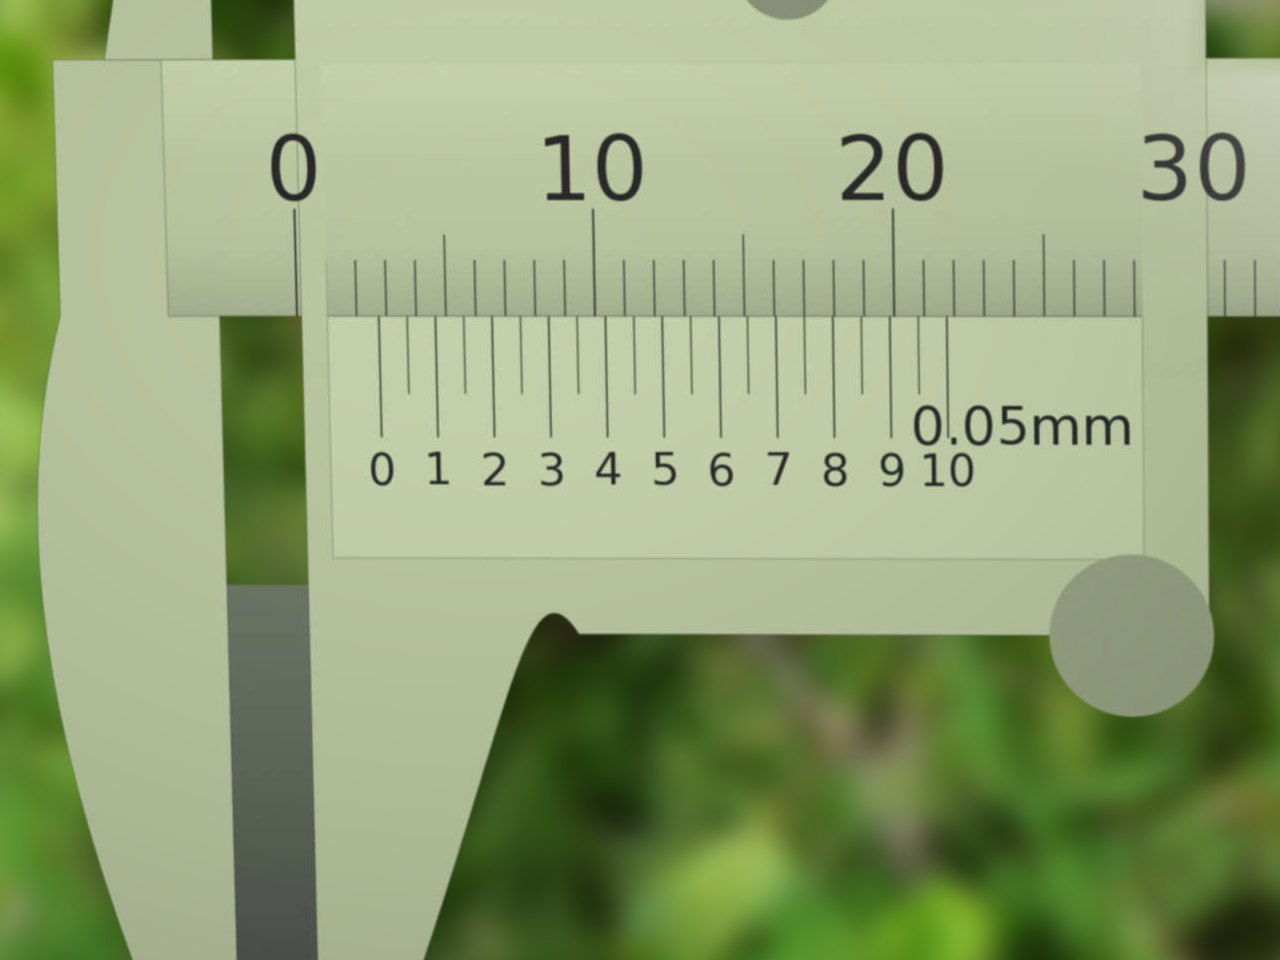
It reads 2.75,mm
